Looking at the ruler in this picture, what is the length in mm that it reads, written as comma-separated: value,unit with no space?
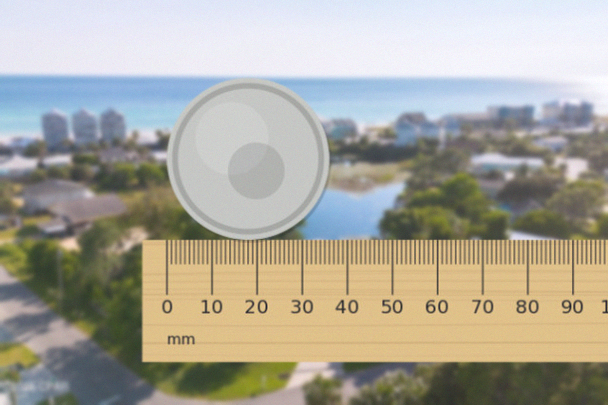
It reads 36,mm
